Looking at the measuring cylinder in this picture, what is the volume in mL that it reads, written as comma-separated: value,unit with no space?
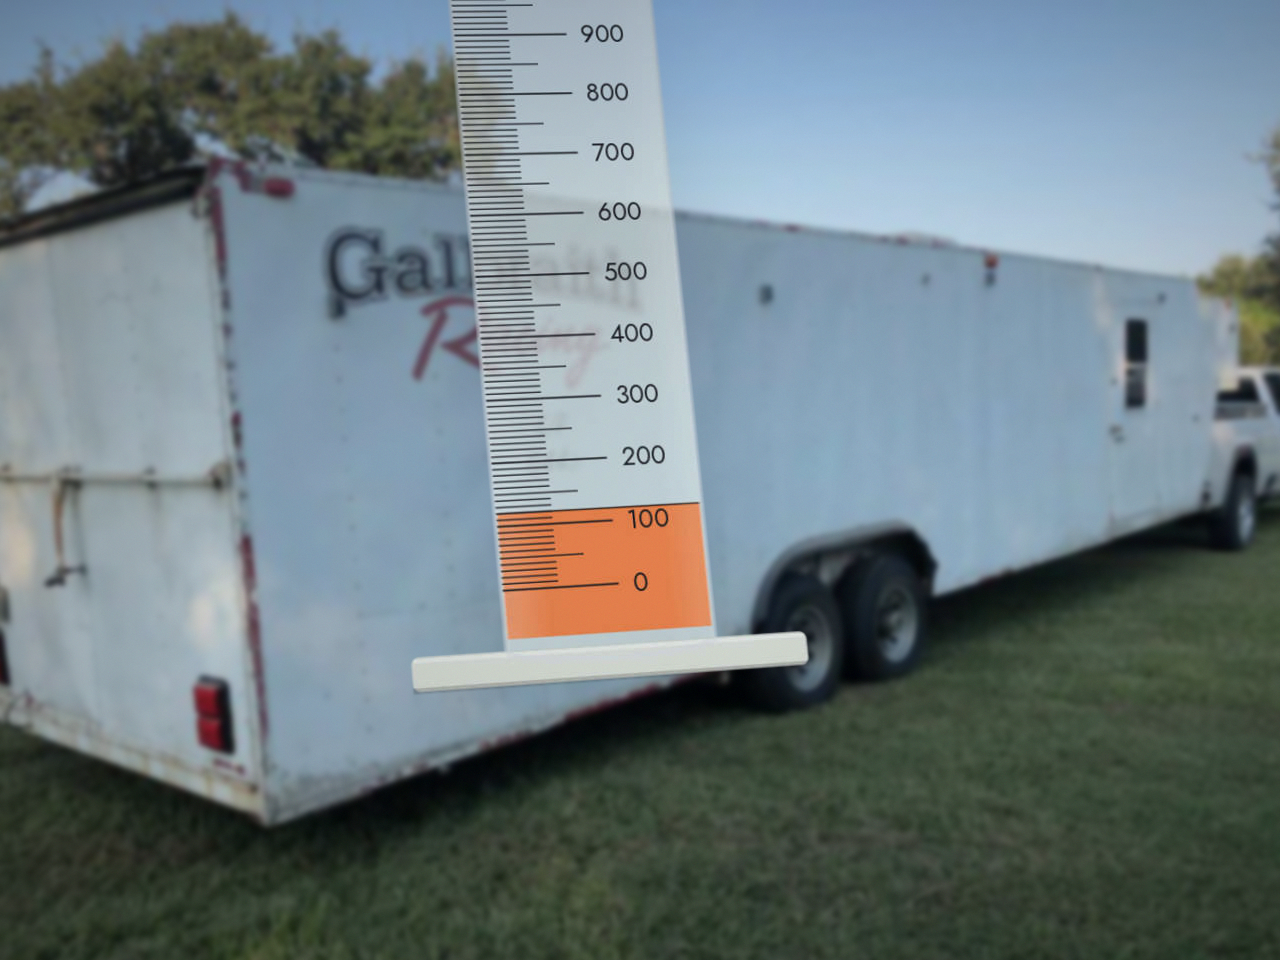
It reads 120,mL
